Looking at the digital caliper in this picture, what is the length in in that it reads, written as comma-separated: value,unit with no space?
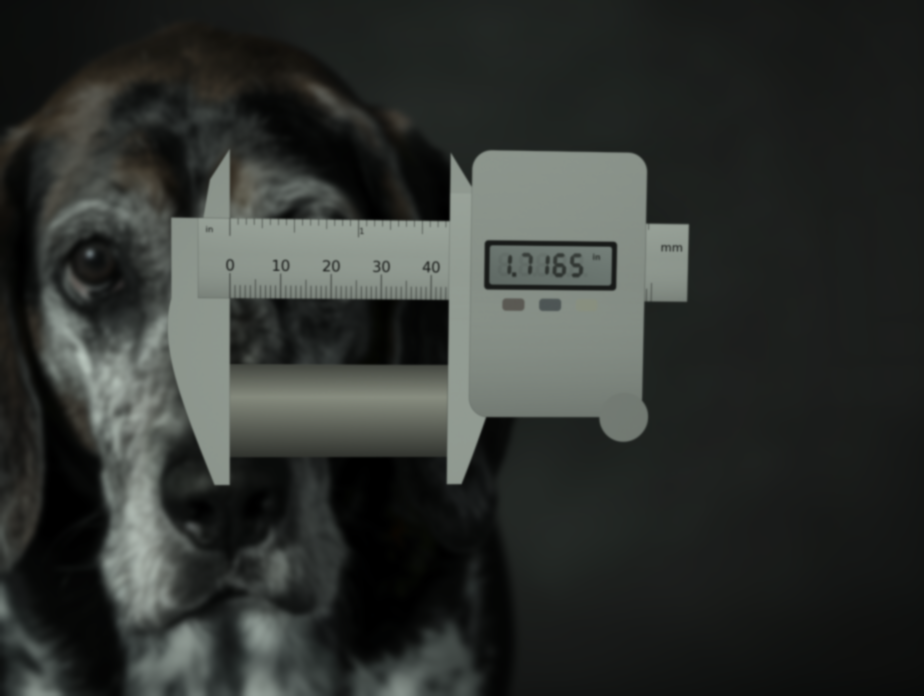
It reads 1.7165,in
